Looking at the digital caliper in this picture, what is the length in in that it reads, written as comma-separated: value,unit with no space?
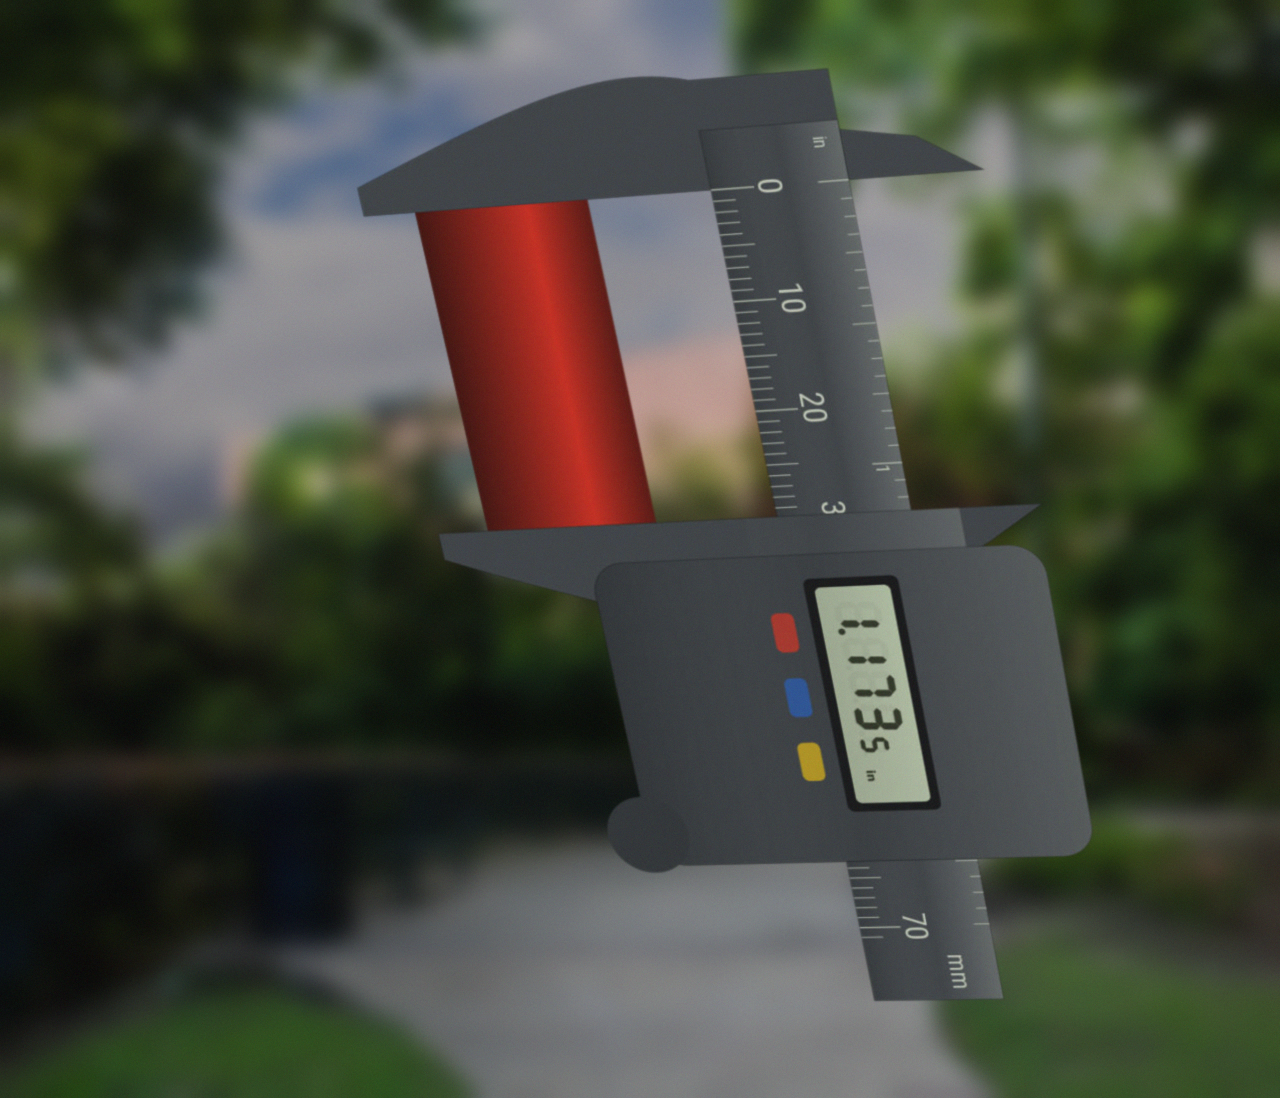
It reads 1.1735,in
